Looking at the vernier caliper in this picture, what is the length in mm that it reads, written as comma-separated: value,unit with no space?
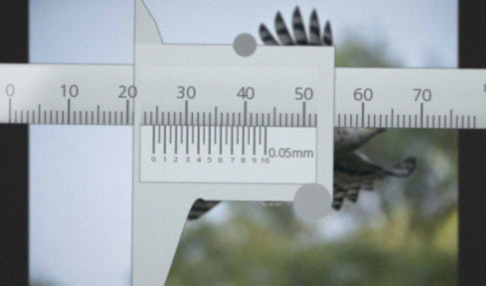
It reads 24.5,mm
